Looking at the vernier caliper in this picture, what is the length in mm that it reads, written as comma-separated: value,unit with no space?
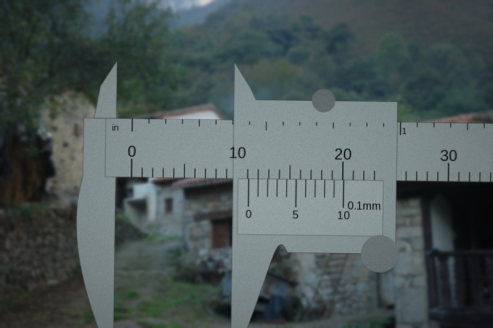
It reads 11.1,mm
